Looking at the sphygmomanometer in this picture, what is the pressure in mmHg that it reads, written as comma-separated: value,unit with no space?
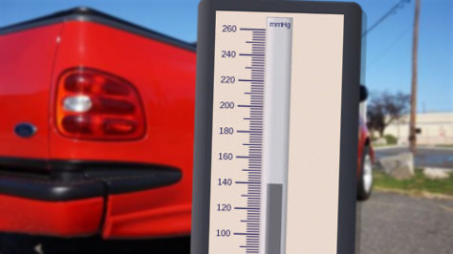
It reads 140,mmHg
